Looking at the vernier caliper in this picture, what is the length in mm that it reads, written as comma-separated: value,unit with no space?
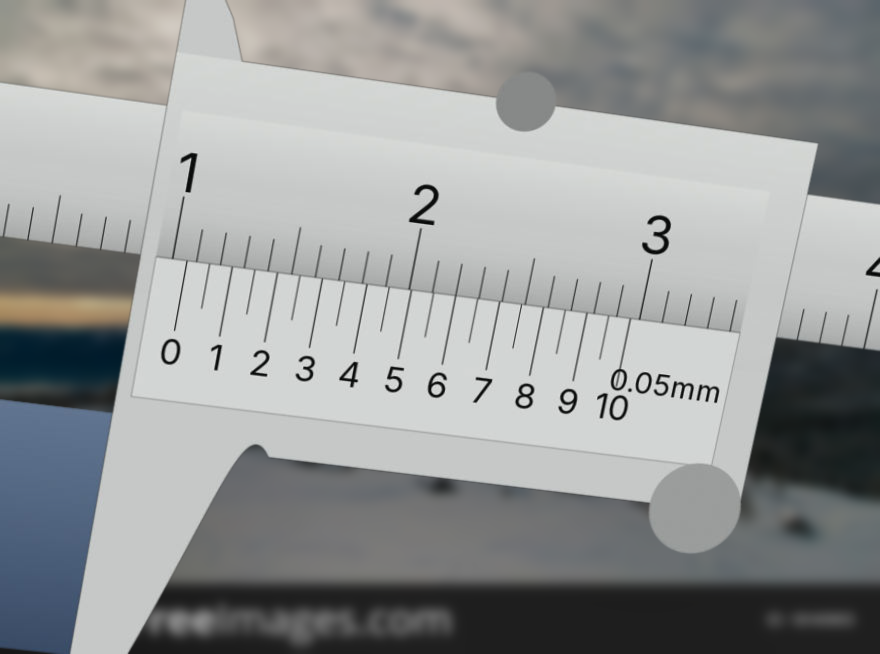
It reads 10.6,mm
